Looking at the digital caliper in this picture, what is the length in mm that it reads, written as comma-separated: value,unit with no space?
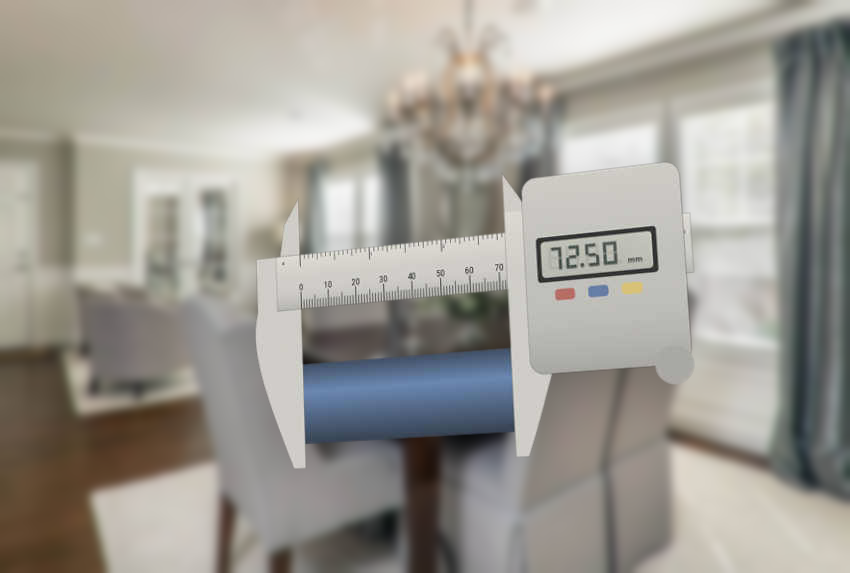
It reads 72.50,mm
